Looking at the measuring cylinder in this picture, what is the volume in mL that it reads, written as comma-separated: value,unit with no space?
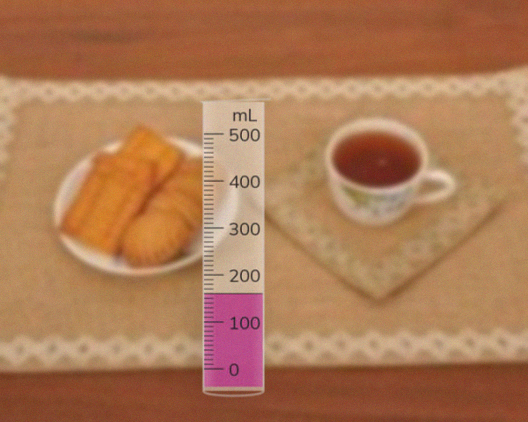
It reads 160,mL
